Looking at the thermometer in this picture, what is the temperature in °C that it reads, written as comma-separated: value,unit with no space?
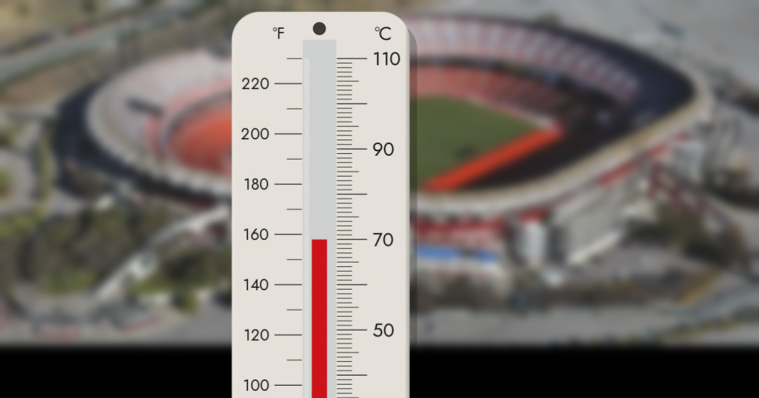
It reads 70,°C
